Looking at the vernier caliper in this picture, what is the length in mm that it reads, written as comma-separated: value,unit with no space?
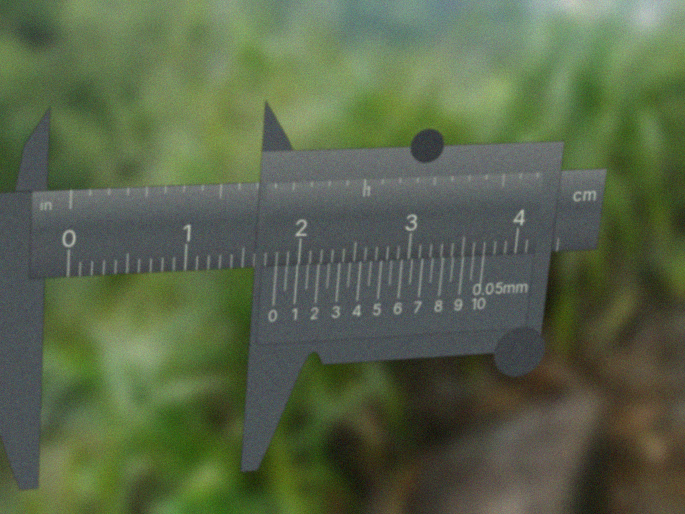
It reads 18.0,mm
